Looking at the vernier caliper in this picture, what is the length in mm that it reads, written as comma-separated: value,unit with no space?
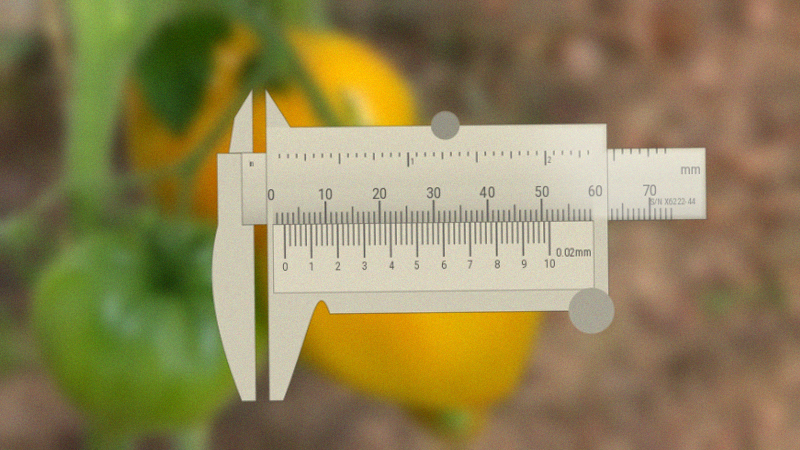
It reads 2.4,mm
